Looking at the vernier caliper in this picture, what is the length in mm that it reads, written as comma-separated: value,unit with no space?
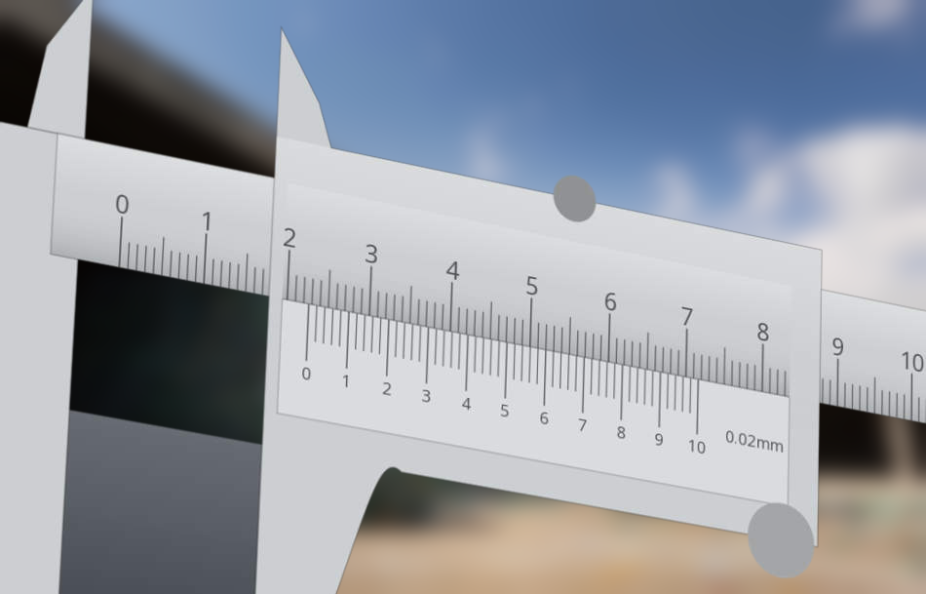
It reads 22.6,mm
